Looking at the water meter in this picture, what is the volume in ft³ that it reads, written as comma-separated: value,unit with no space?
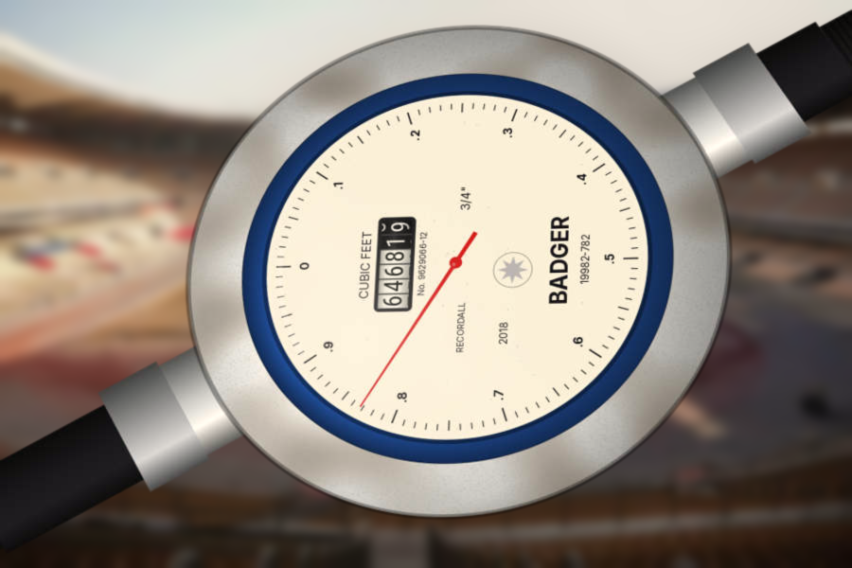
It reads 646818.83,ft³
